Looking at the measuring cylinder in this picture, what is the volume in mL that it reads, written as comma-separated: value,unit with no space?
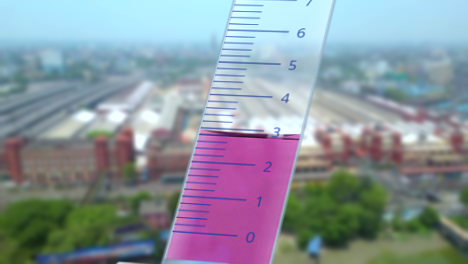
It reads 2.8,mL
